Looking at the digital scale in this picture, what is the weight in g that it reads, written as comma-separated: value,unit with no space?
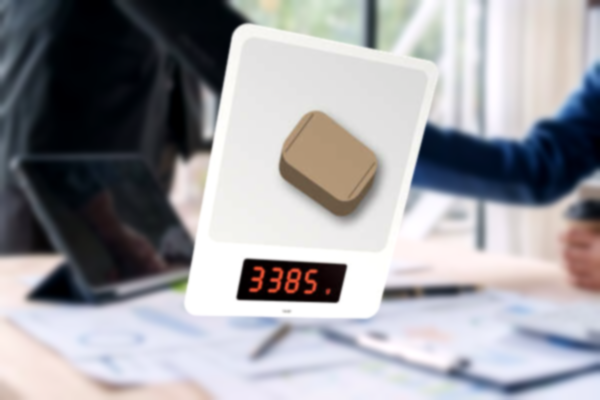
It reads 3385,g
